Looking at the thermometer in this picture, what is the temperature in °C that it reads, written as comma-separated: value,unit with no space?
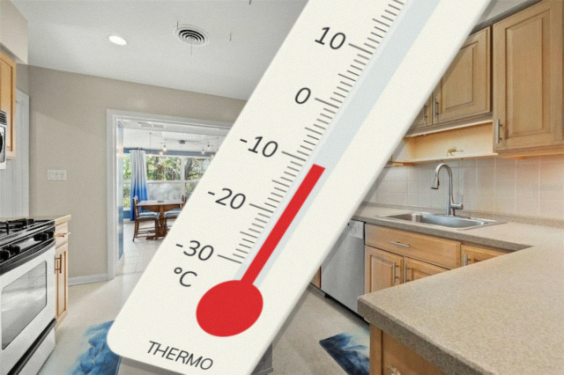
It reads -10,°C
